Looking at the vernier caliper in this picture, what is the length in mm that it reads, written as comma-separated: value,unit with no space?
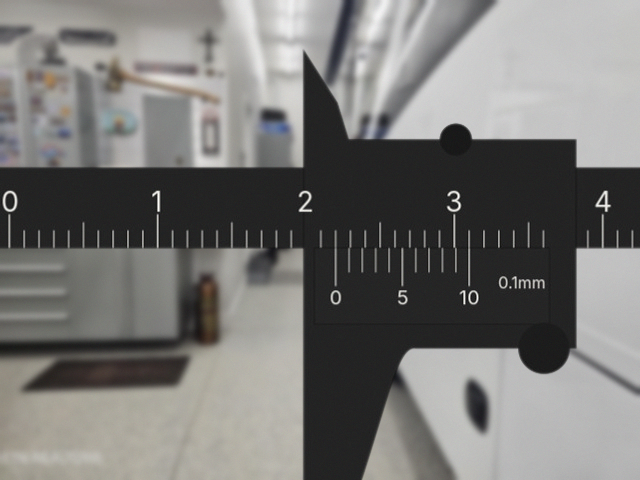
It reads 22.0,mm
